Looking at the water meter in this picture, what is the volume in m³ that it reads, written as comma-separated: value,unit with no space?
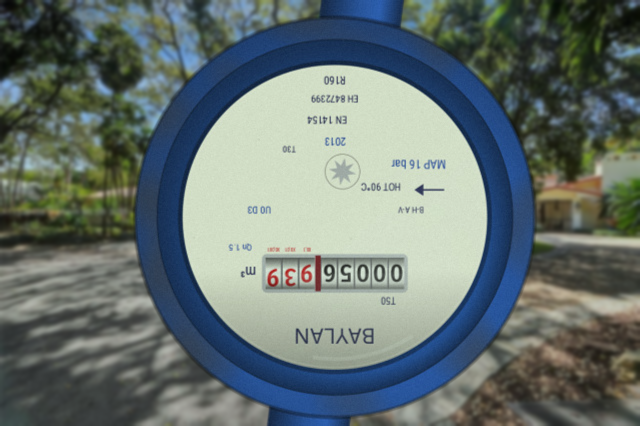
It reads 56.939,m³
